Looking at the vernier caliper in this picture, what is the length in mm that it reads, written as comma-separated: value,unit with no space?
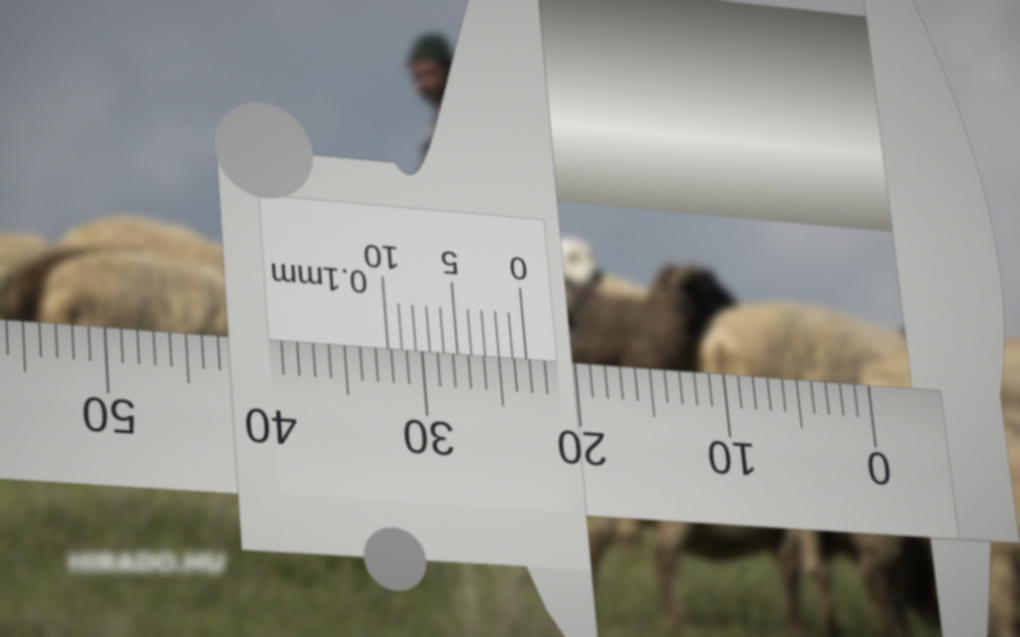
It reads 23.2,mm
